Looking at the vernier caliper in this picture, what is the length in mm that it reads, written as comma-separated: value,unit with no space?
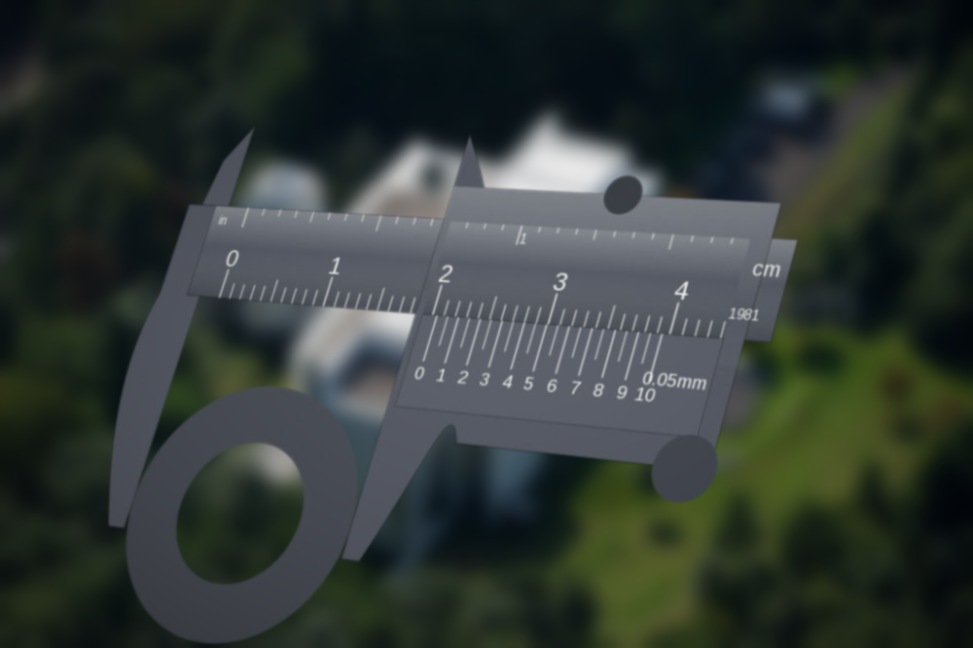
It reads 20.4,mm
